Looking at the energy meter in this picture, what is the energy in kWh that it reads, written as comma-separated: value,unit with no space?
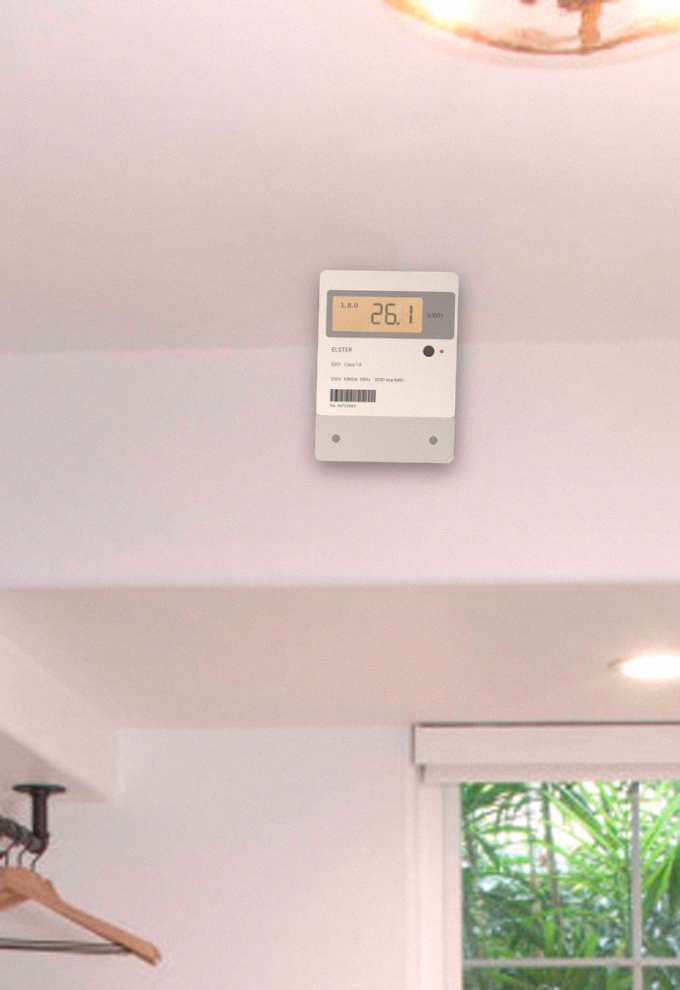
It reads 26.1,kWh
